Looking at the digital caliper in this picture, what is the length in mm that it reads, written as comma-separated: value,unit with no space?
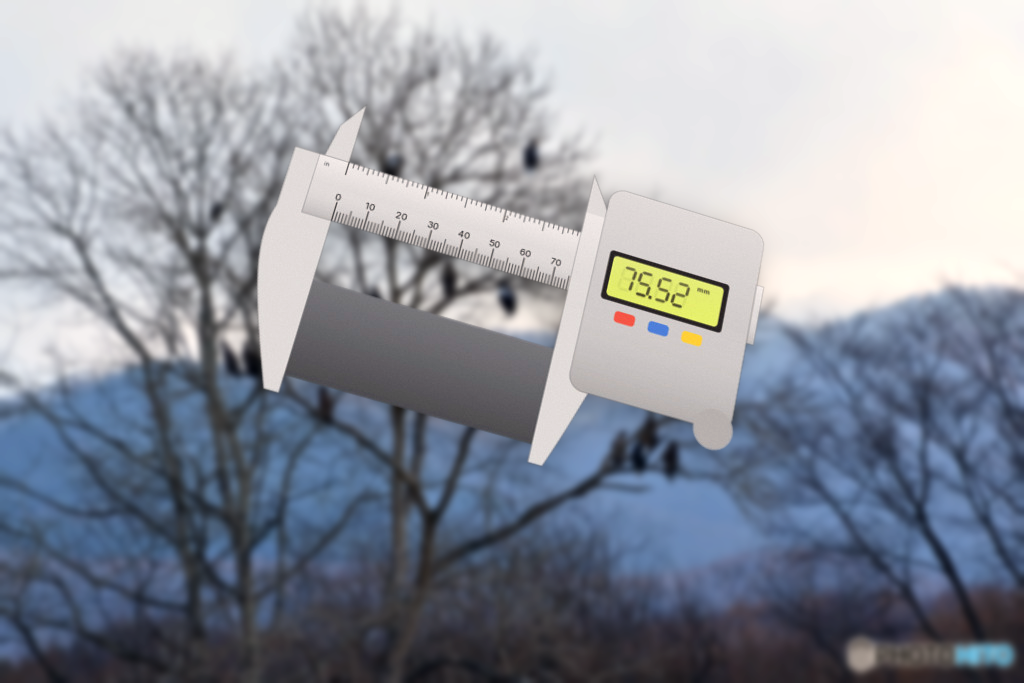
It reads 75.52,mm
